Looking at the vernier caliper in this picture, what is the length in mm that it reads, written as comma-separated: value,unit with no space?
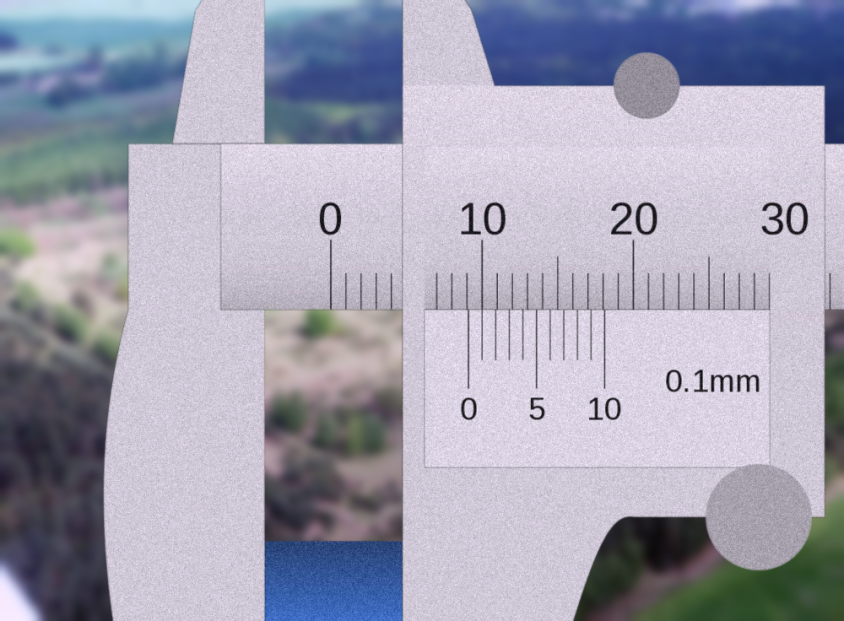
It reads 9.1,mm
